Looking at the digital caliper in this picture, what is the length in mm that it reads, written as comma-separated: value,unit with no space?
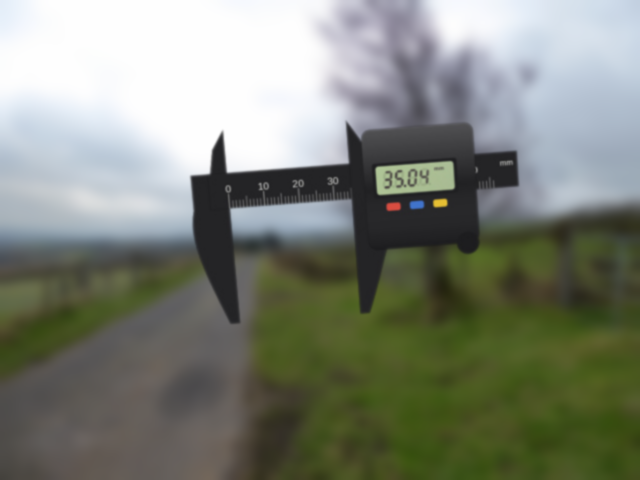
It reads 35.04,mm
